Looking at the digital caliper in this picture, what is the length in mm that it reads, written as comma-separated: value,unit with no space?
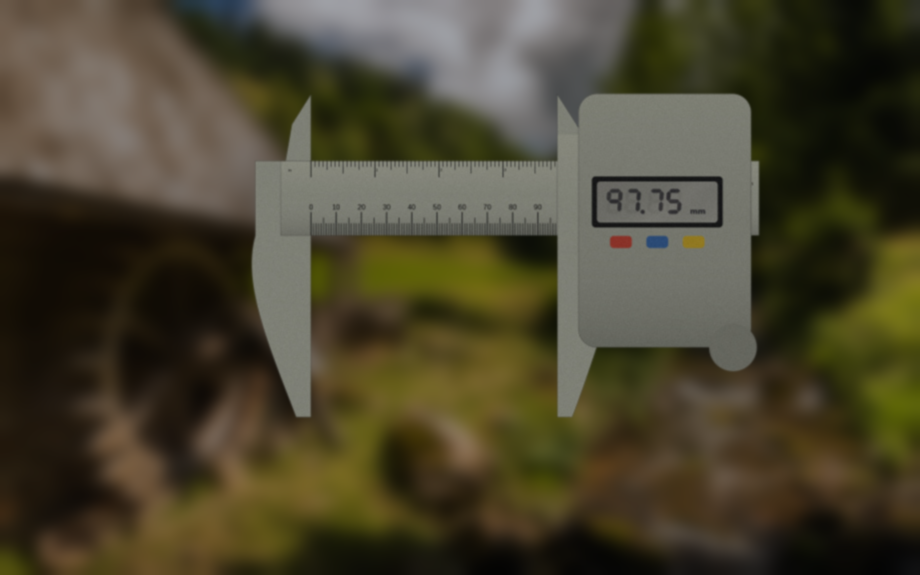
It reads 97.75,mm
